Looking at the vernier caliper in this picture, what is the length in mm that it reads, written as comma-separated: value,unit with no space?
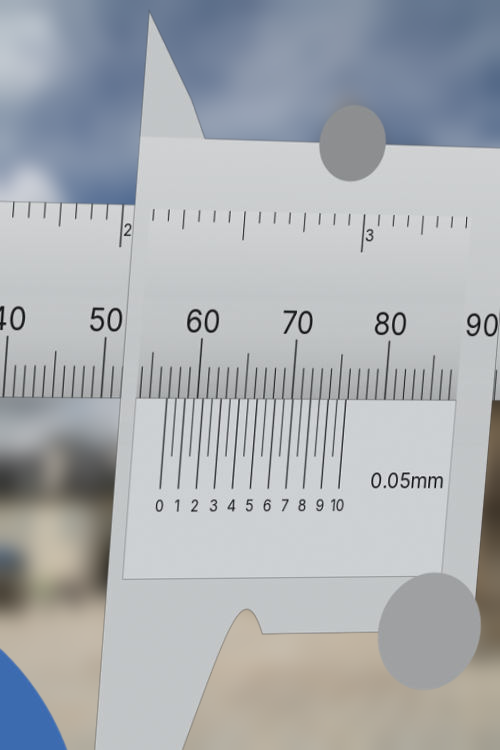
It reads 56.8,mm
